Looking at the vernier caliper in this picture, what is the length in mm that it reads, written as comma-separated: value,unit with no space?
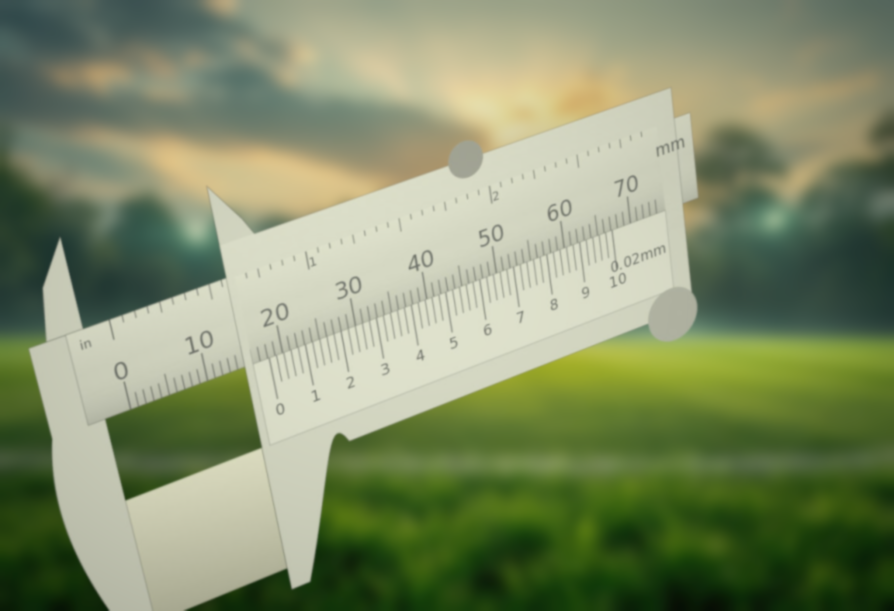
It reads 18.2,mm
